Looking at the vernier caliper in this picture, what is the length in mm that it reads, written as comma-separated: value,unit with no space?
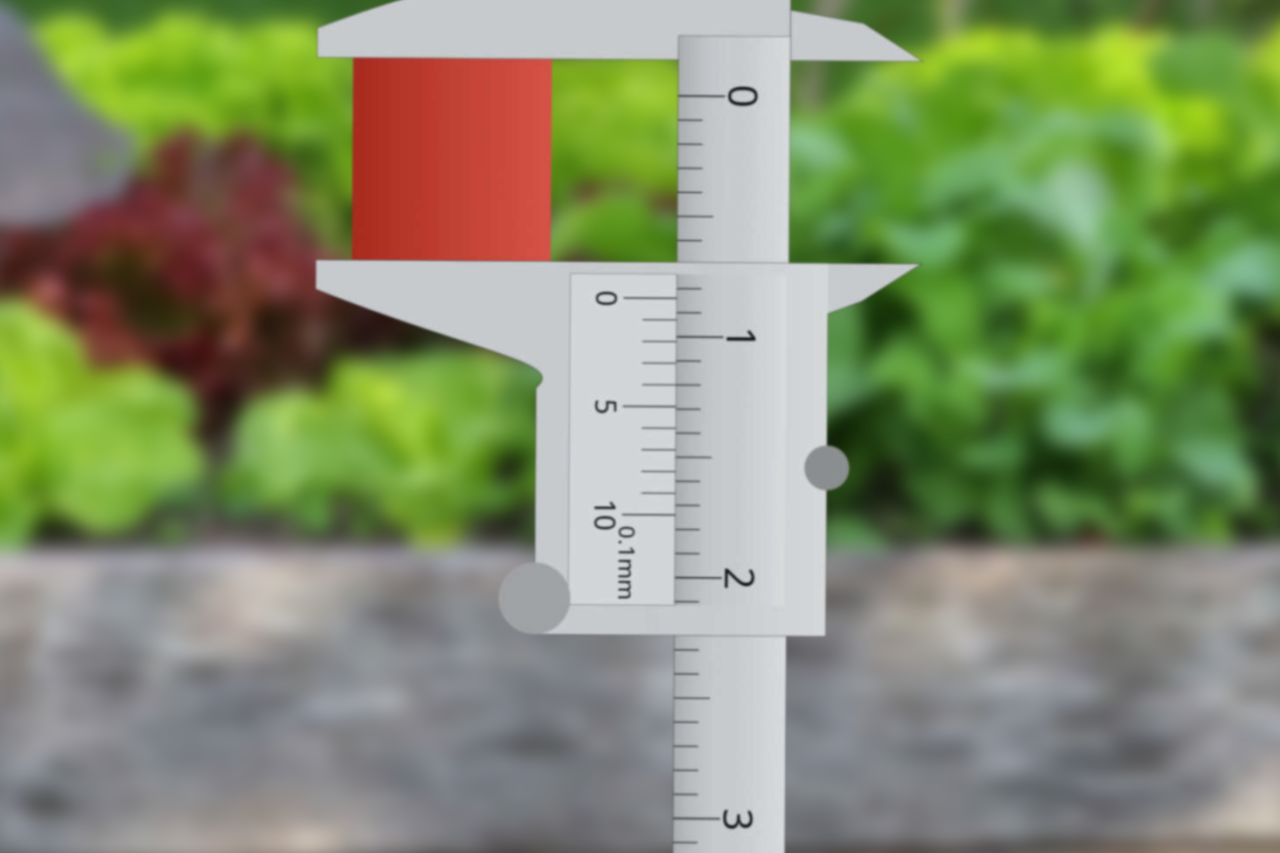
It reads 8.4,mm
